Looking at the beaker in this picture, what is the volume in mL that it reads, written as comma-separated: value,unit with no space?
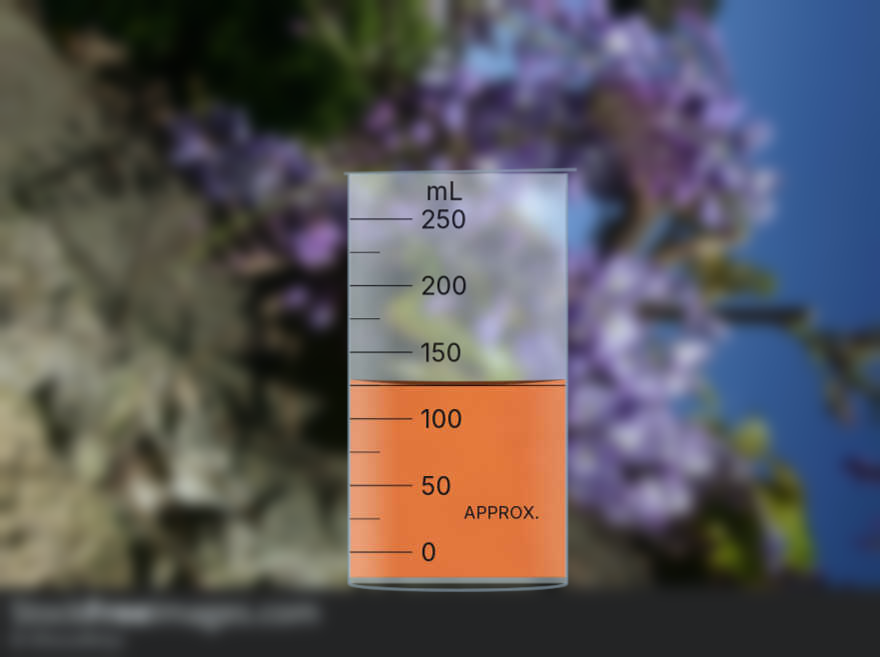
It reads 125,mL
